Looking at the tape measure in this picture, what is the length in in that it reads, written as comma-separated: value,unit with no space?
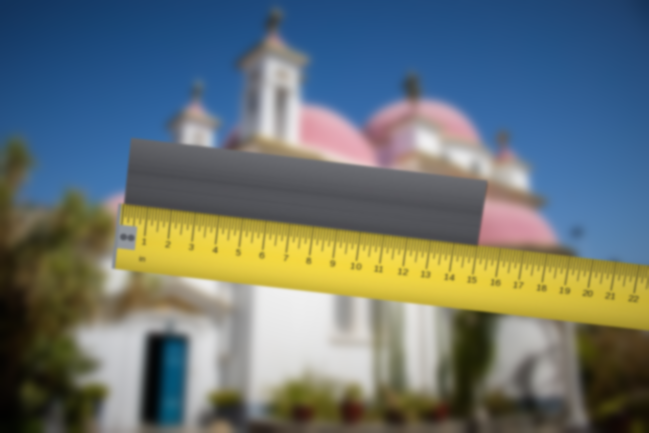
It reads 15,in
